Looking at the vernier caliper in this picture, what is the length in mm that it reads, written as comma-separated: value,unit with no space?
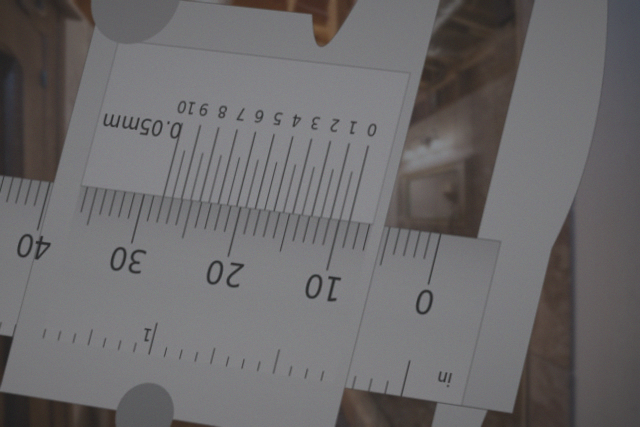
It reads 9.0,mm
